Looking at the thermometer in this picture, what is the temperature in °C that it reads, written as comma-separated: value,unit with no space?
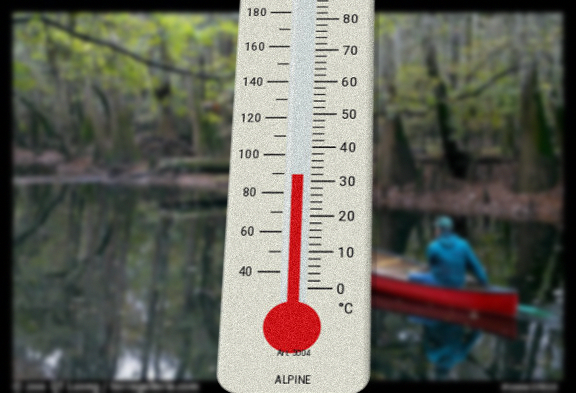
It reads 32,°C
